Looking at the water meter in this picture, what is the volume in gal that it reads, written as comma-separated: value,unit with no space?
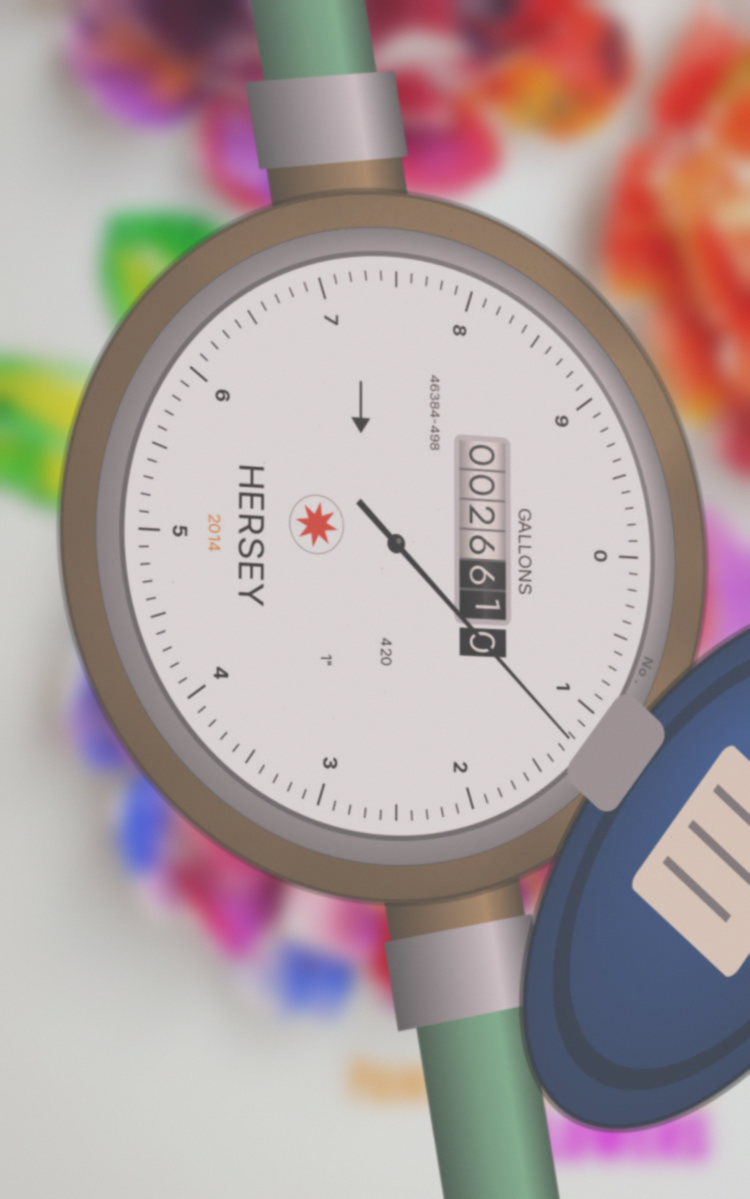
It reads 26611.2,gal
